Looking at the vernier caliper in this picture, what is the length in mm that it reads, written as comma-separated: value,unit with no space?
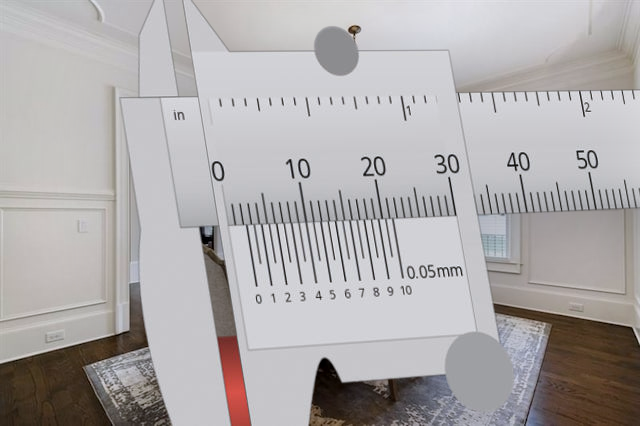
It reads 2.4,mm
